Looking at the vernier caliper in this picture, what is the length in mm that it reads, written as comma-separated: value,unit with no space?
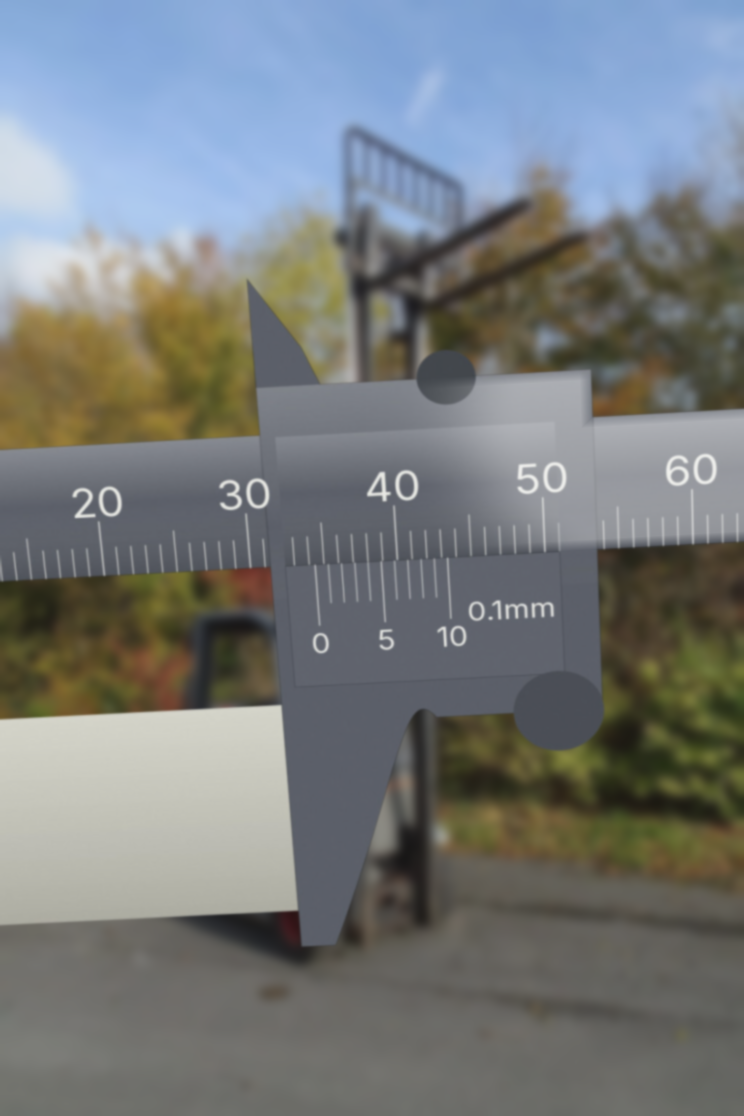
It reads 34.4,mm
